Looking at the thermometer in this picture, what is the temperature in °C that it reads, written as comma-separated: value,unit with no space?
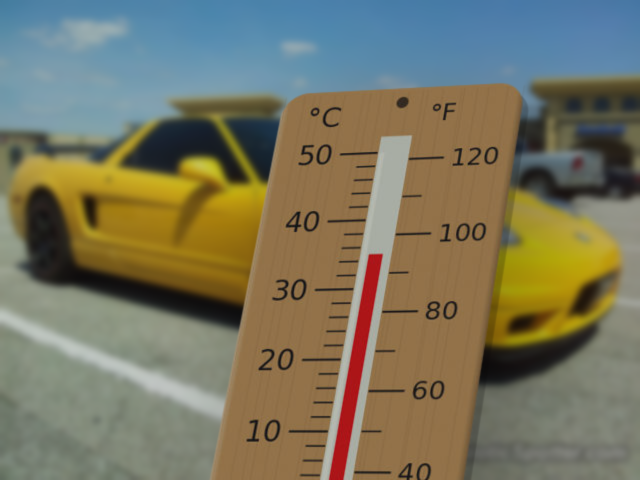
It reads 35,°C
